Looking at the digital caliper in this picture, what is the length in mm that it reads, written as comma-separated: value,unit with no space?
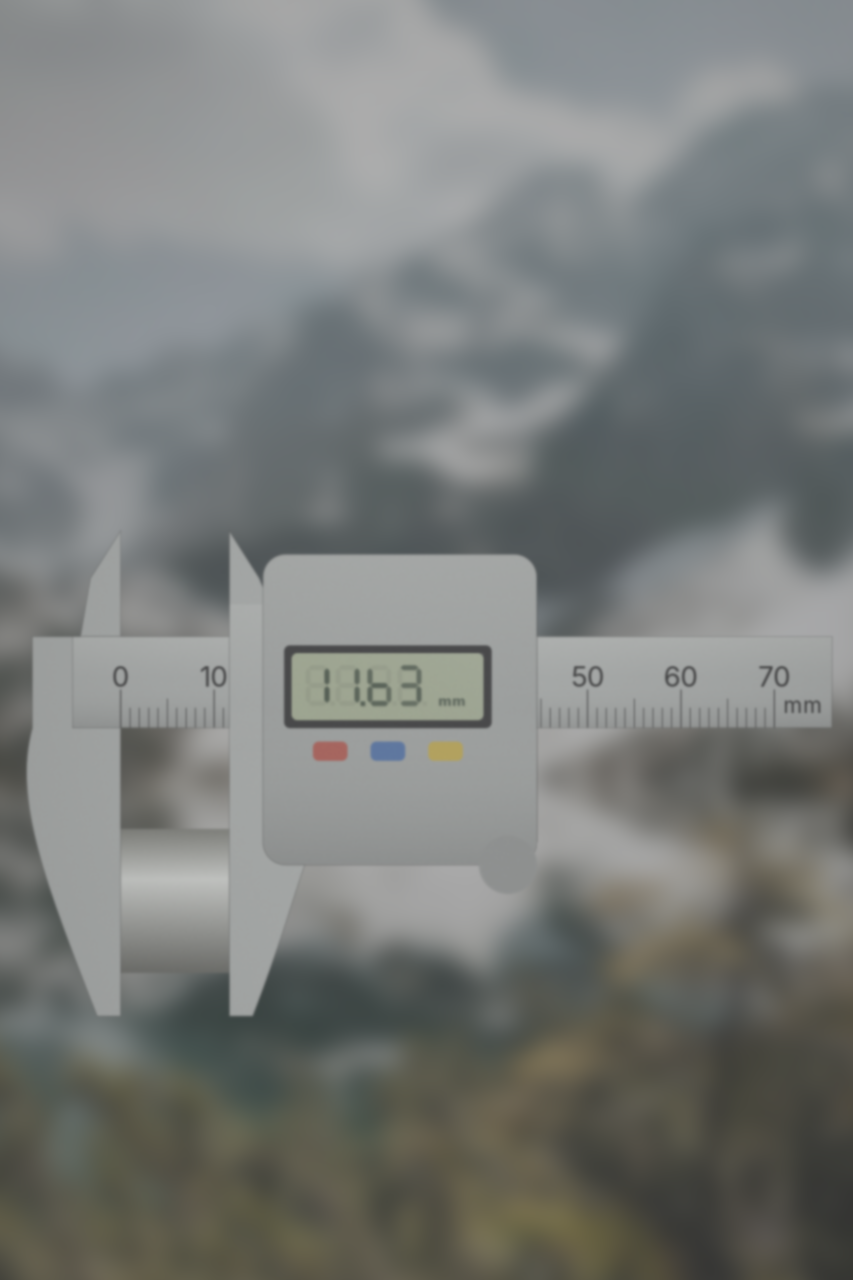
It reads 11.63,mm
